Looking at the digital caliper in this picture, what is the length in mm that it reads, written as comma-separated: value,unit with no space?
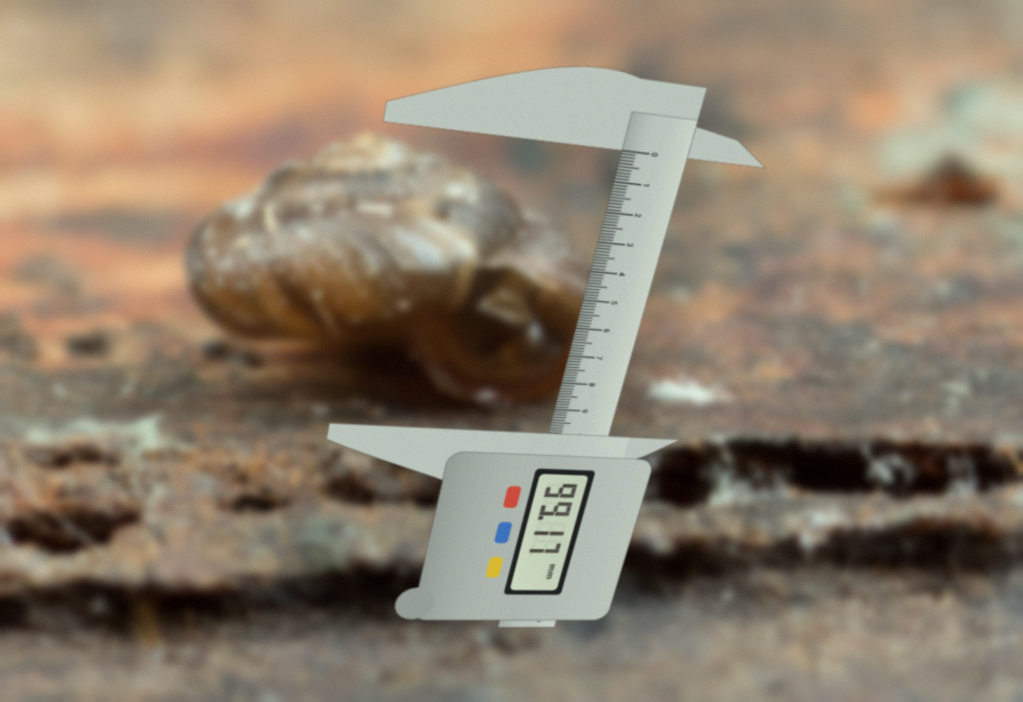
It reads 99.17,mm
